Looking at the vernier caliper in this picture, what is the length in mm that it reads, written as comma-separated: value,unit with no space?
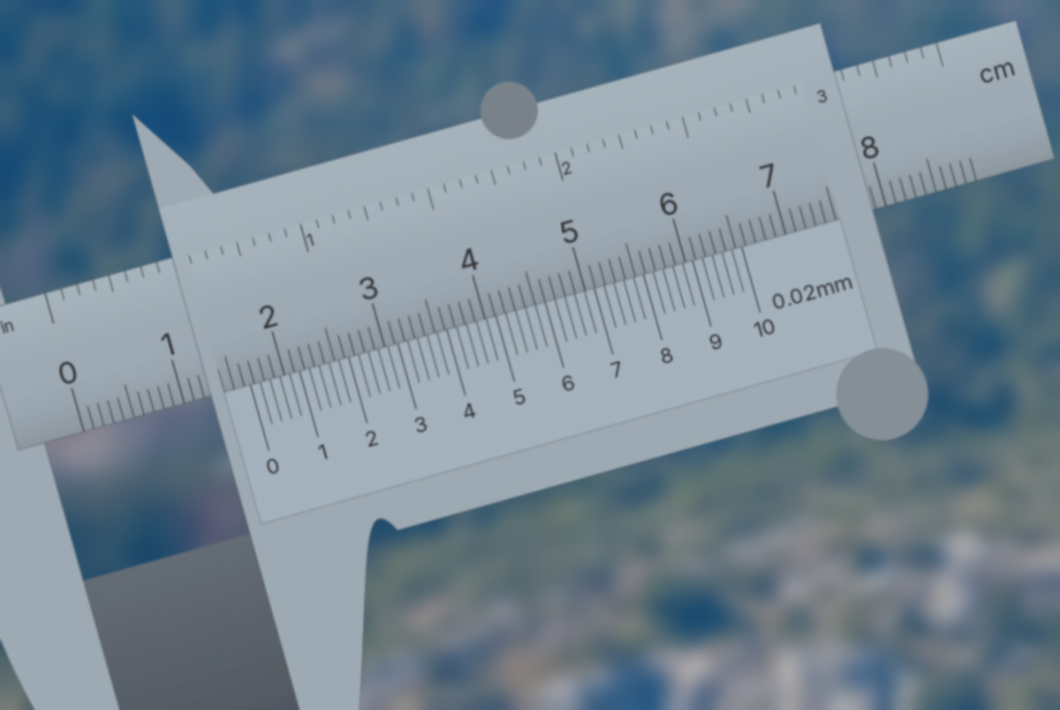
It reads 16.6,mm
